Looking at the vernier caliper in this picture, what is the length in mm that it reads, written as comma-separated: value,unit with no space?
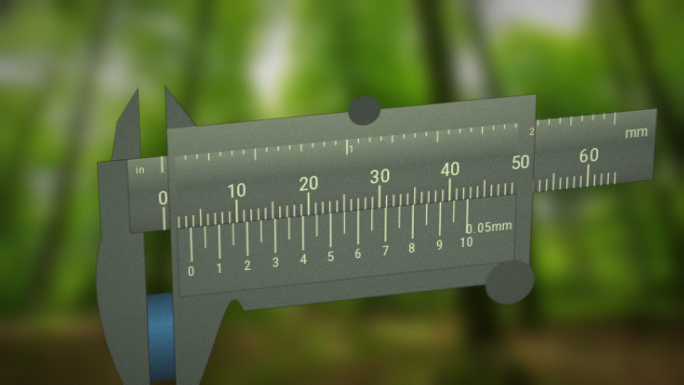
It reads 3.6,mm
